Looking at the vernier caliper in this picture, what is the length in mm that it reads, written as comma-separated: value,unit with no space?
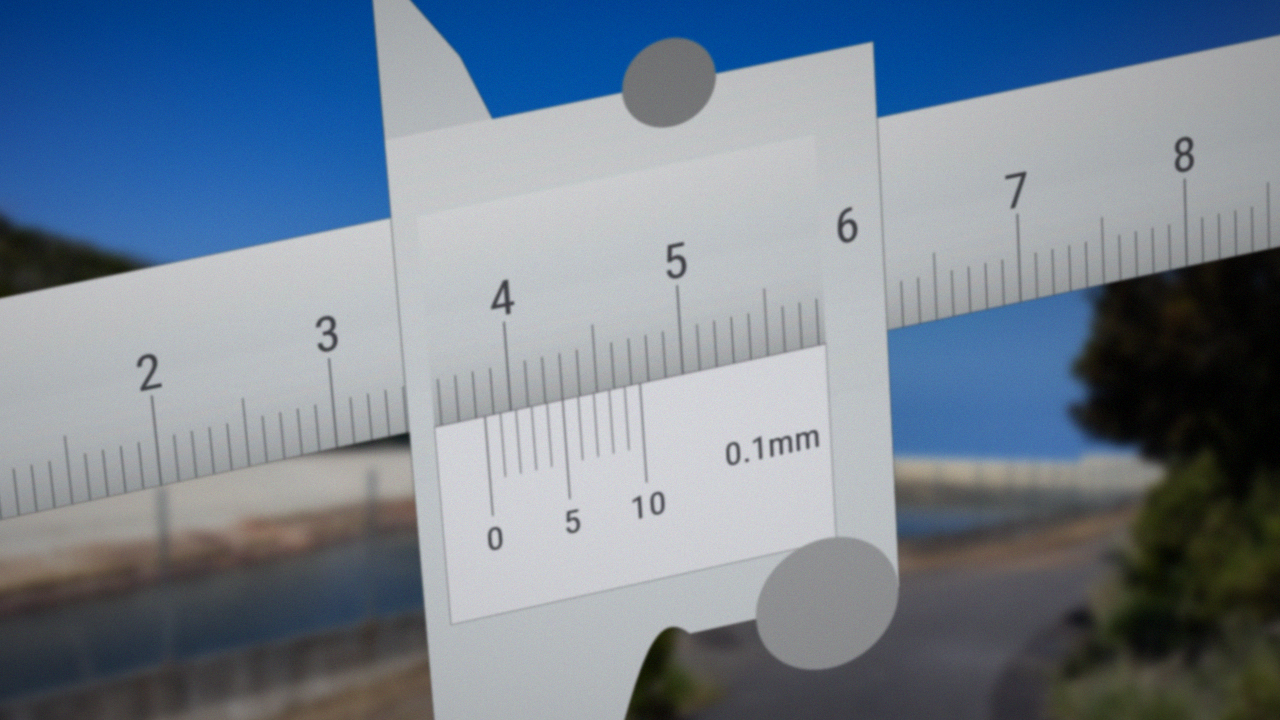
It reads 38.5,mm
